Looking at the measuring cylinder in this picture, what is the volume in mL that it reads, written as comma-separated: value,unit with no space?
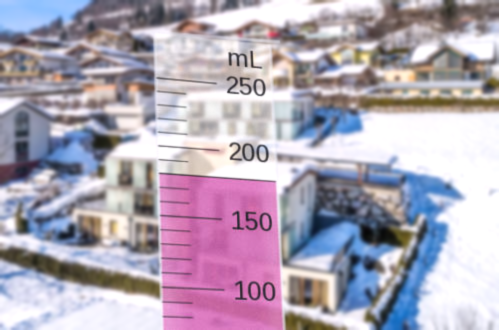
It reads 180,mL
